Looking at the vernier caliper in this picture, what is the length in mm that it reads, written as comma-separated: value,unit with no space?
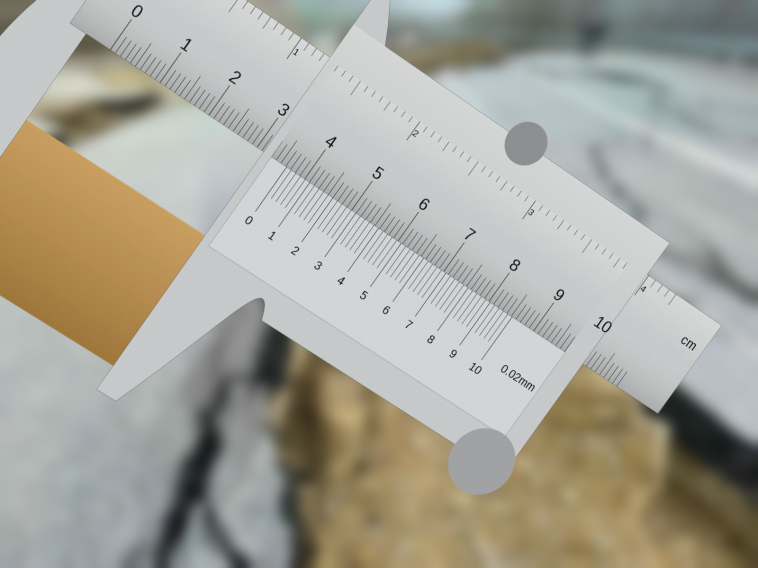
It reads 36.2,mm
